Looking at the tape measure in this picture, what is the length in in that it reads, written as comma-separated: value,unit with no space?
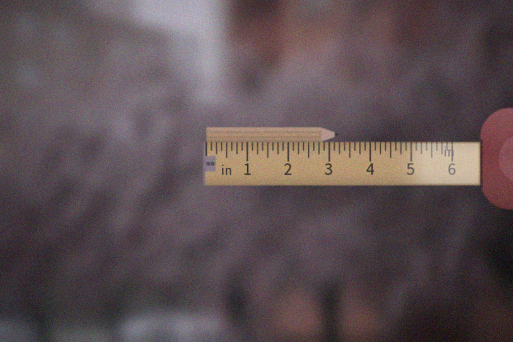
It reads 3.25,in
